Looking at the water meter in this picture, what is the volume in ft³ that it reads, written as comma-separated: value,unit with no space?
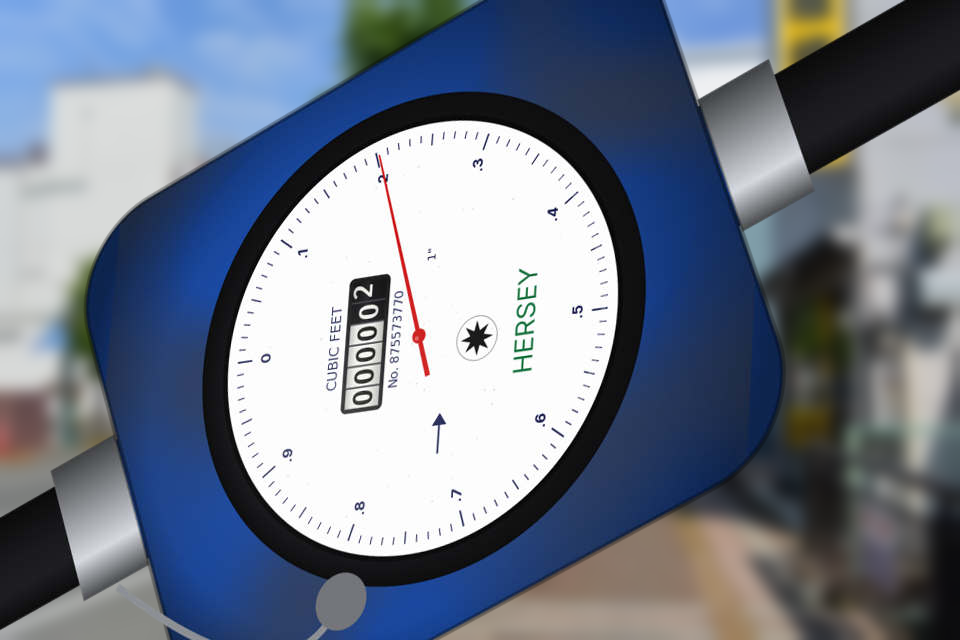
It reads 2.20,ft³
